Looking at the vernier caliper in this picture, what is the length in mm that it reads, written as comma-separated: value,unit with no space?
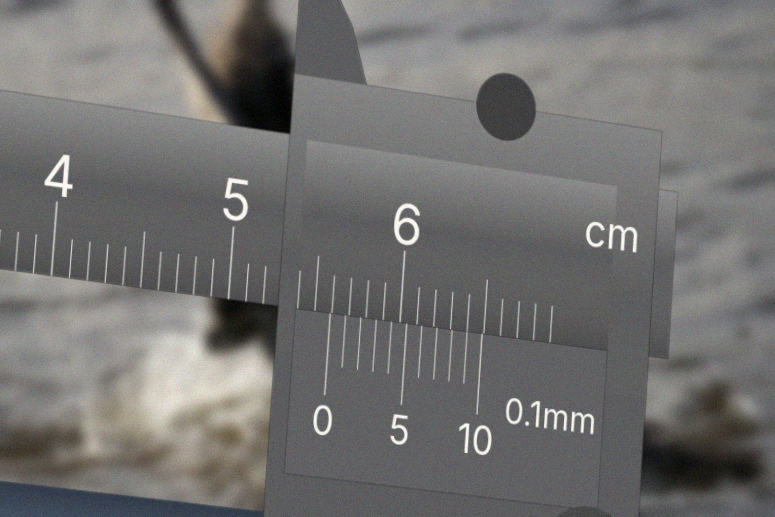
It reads 55.9,mm
